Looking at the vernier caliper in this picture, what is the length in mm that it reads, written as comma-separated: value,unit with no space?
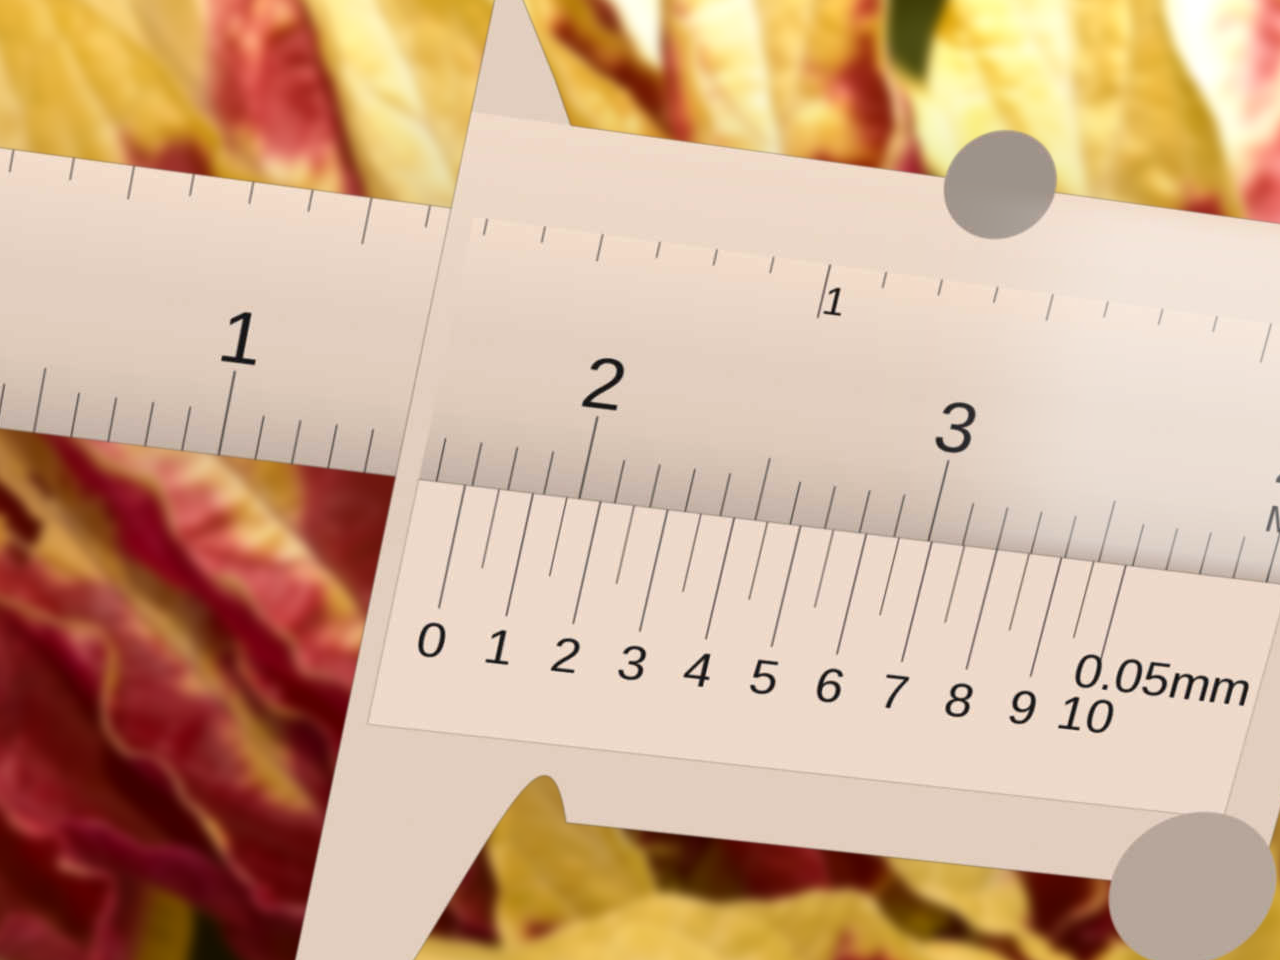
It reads 16.80,mm
